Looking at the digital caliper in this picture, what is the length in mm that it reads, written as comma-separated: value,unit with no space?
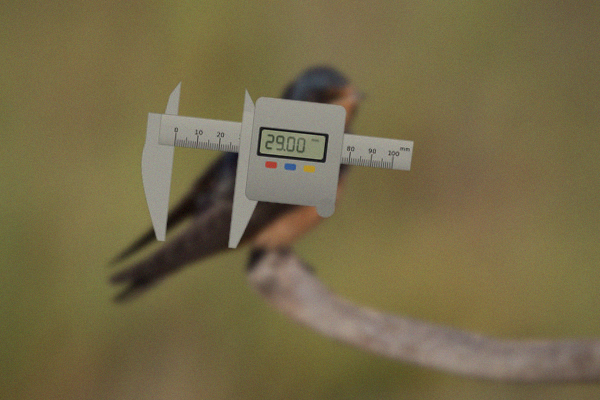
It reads 29.00,mm
